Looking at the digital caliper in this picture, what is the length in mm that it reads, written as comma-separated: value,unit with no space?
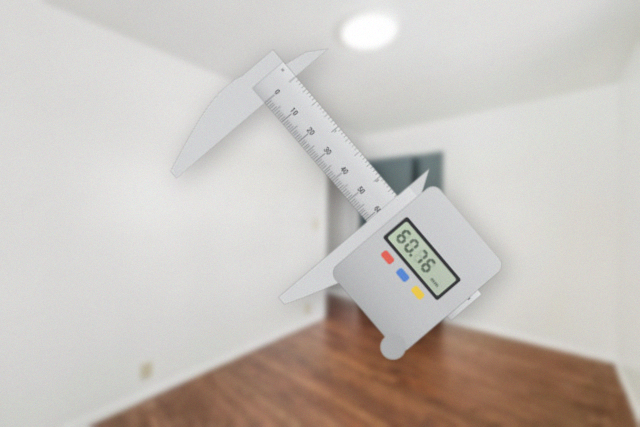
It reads 60.76,mm
